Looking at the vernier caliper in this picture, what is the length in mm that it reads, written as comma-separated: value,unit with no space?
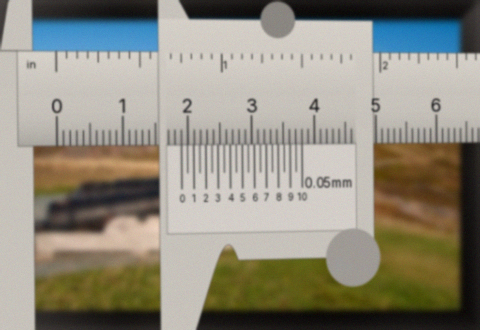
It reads 19.0,mm
